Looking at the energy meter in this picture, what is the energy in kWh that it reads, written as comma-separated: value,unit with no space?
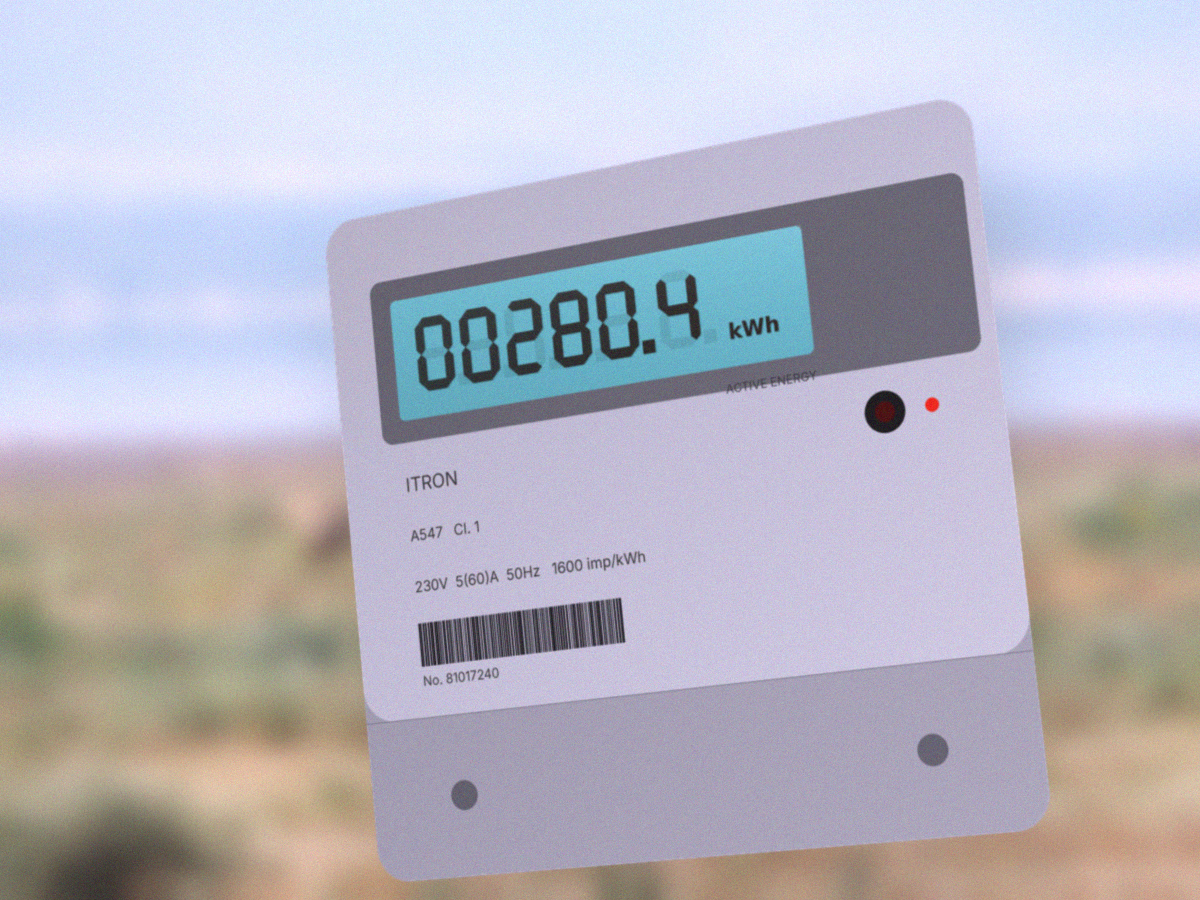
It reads 280.4,kWh
